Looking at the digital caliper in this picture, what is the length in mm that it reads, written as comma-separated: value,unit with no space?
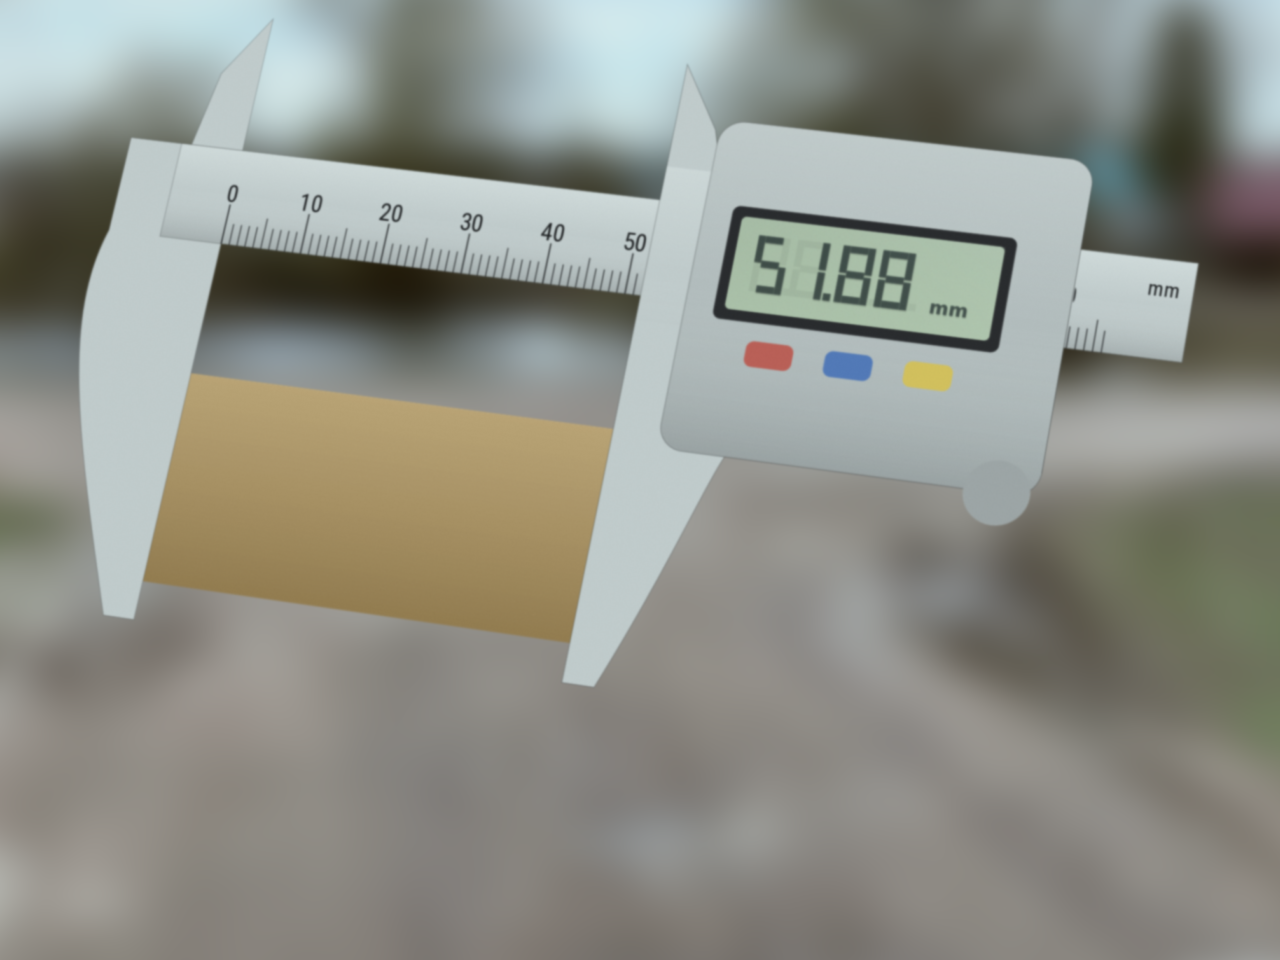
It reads 51.88,mm
